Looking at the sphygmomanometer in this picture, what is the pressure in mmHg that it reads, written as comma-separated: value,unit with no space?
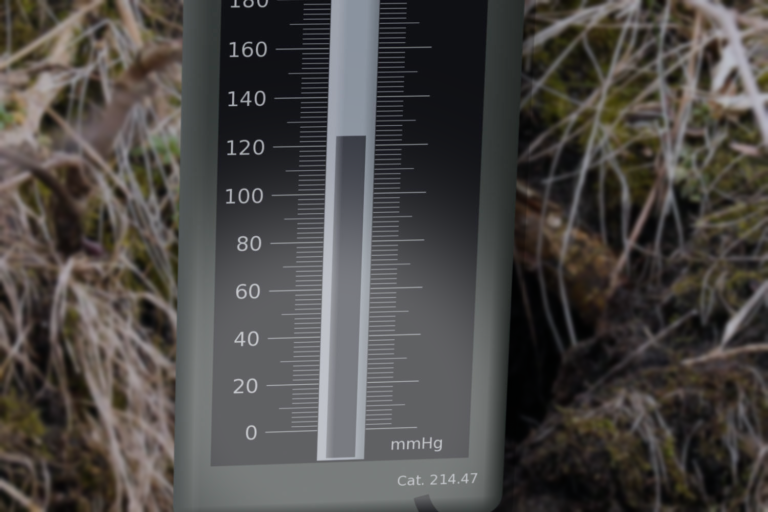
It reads 124,mmHg
